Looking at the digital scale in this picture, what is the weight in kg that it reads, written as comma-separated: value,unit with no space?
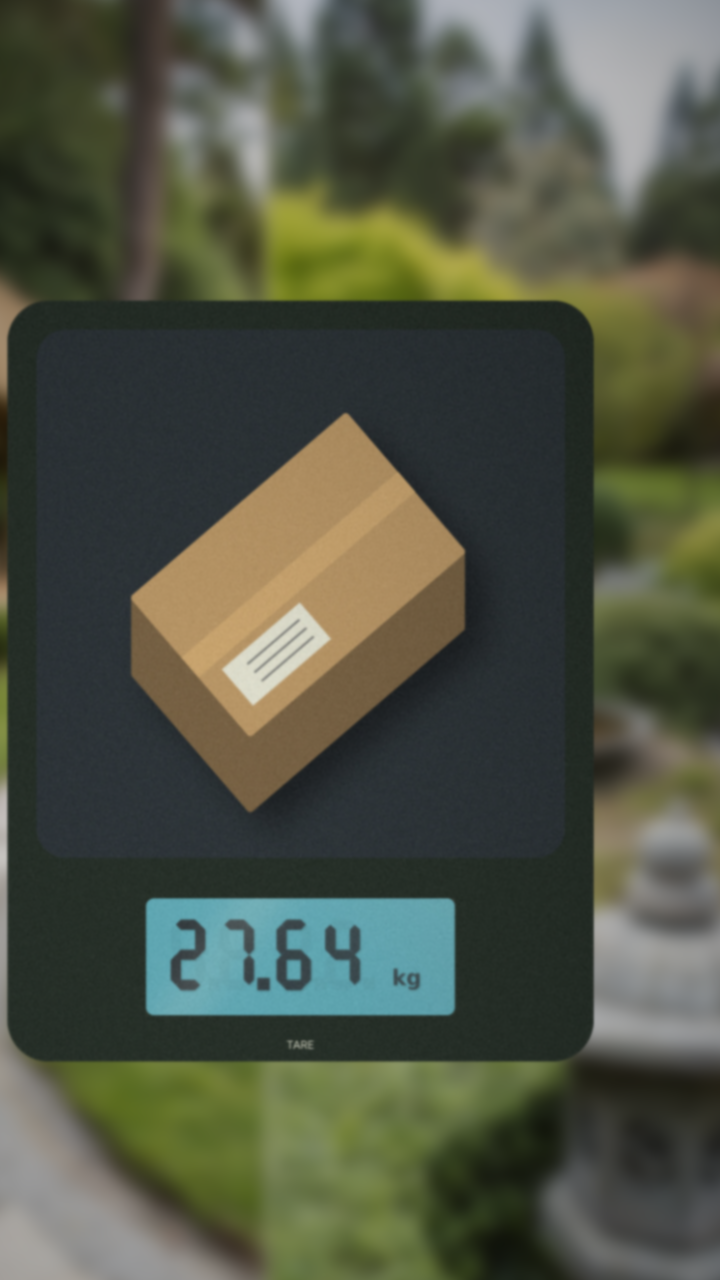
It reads 27.64,kg
